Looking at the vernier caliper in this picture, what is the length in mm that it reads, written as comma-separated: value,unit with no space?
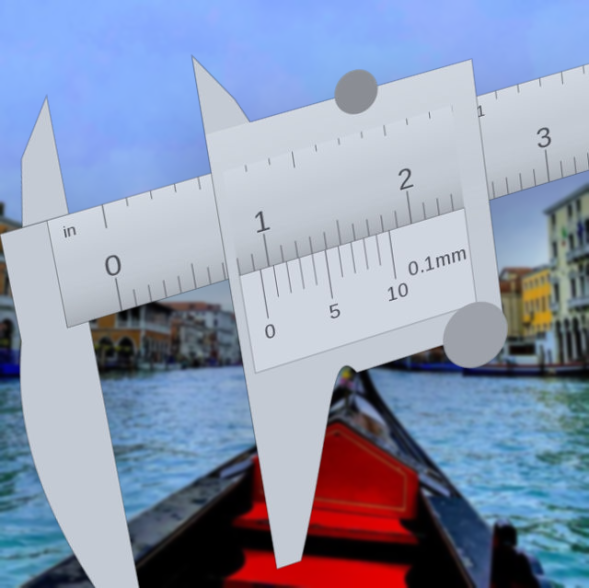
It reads 9.4,mm
